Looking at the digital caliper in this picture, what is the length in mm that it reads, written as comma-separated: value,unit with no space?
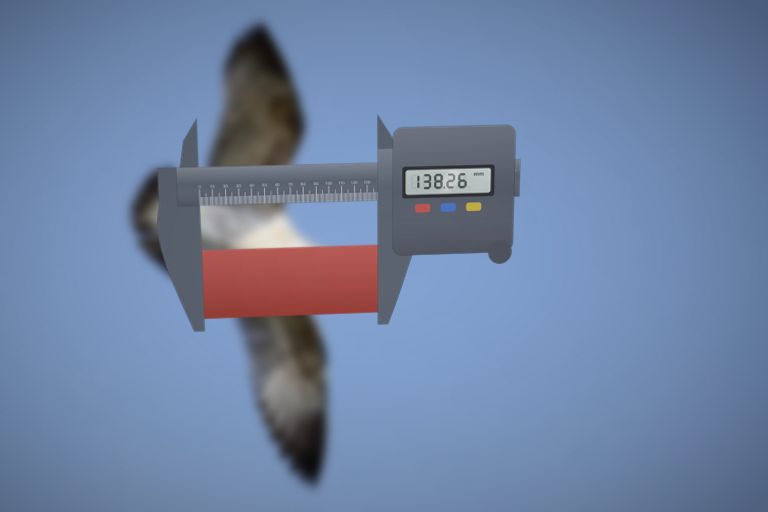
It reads 138.26,mm
